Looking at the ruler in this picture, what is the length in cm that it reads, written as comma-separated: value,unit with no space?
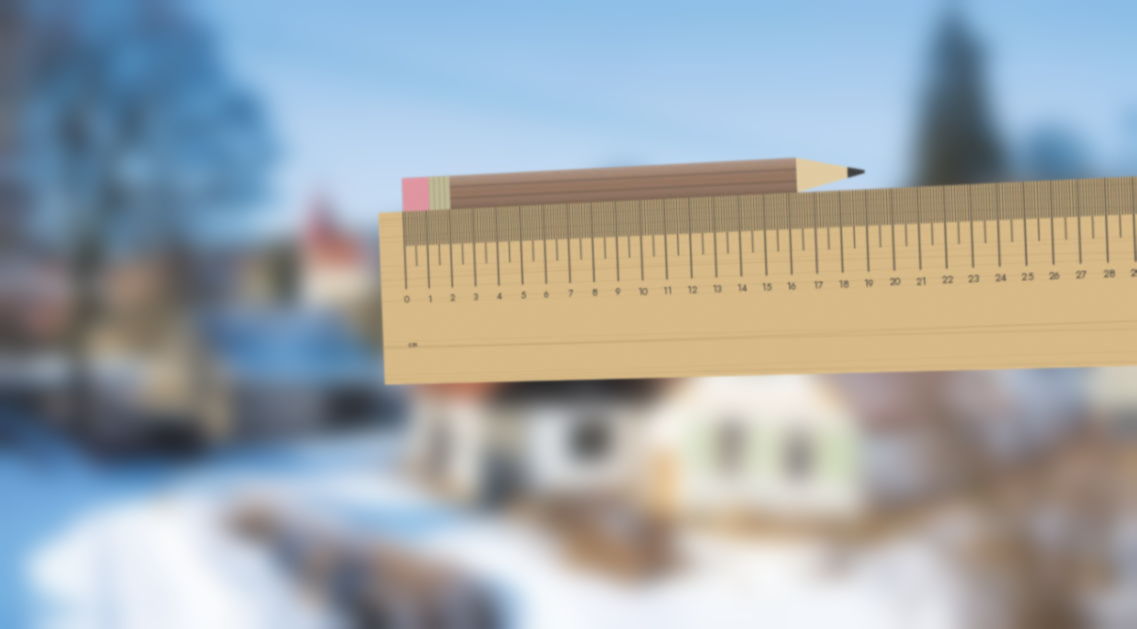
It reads 19,cm
